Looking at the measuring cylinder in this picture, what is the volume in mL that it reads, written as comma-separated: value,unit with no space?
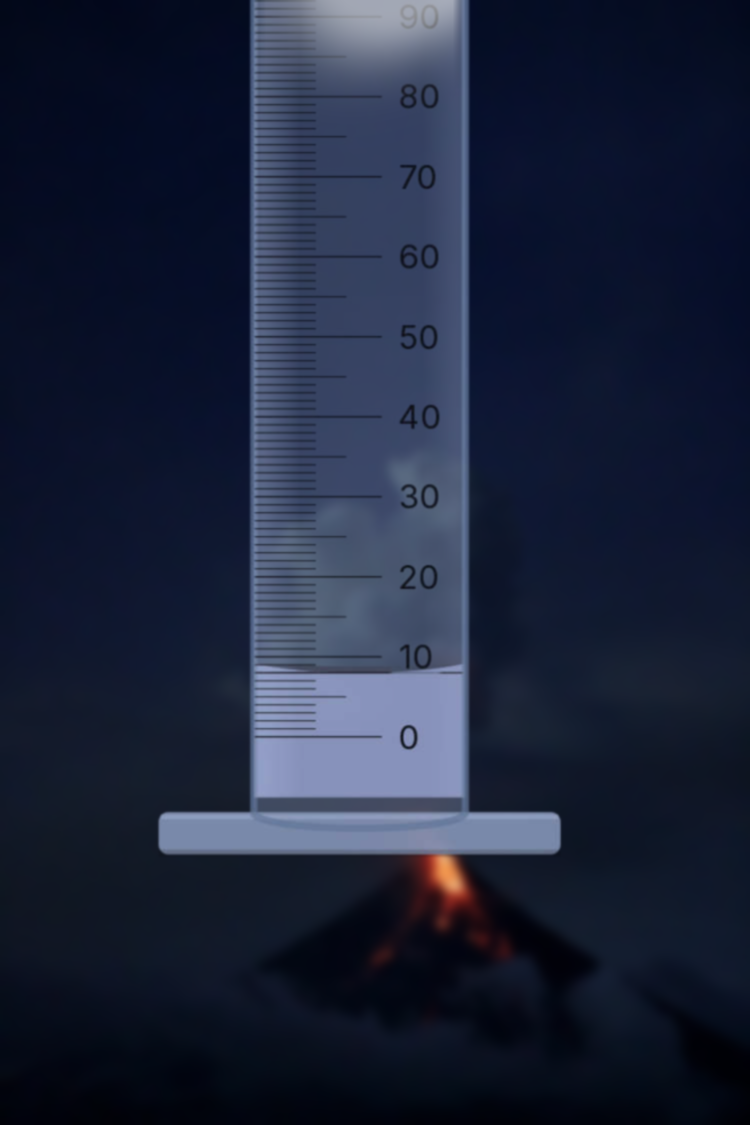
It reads 8,mL
